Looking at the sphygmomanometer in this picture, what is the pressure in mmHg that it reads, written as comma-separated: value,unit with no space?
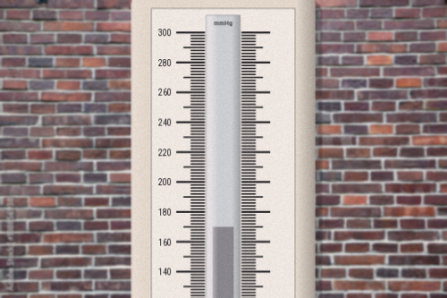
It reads 170,mmHg
